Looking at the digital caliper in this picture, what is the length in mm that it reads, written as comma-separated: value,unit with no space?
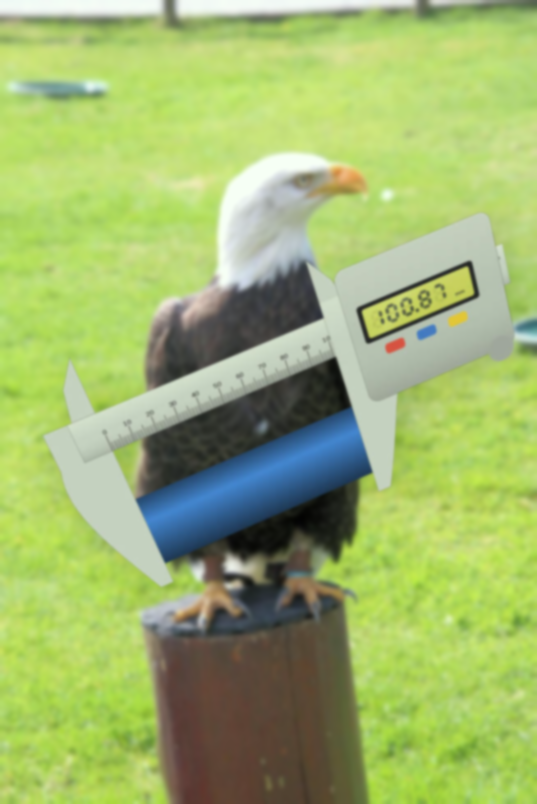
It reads 100.87,mm
